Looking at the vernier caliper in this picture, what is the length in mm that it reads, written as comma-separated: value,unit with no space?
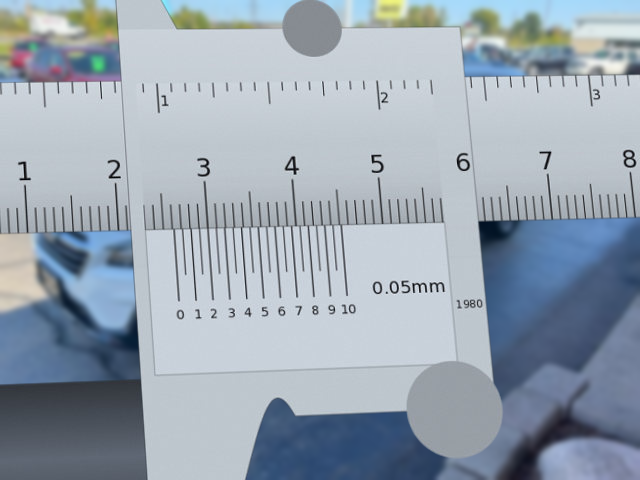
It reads 26.2,mm
